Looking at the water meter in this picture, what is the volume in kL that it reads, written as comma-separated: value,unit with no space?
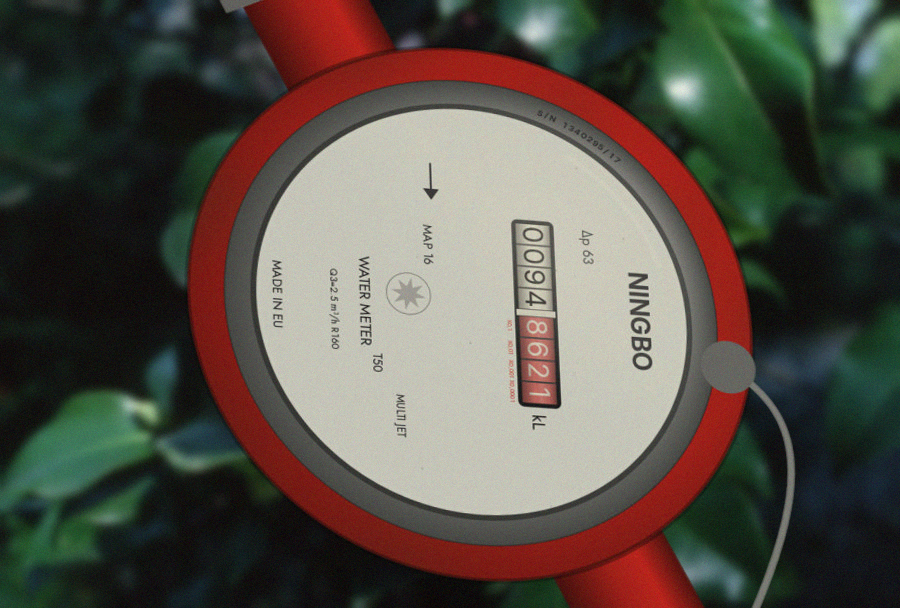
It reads 94.8621,kL
